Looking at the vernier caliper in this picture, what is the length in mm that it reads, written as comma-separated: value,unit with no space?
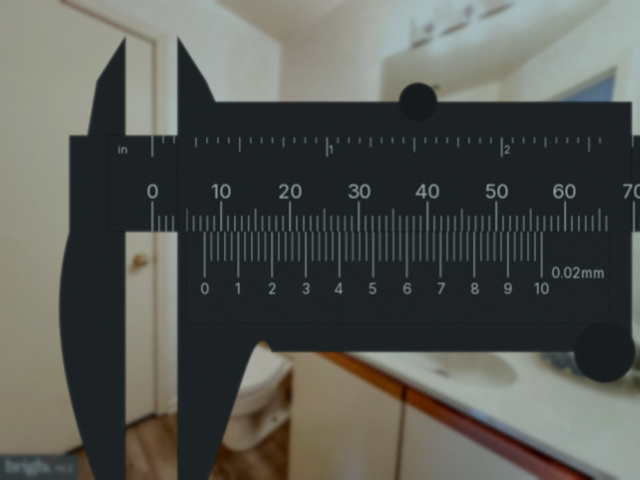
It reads 7.6,mm
